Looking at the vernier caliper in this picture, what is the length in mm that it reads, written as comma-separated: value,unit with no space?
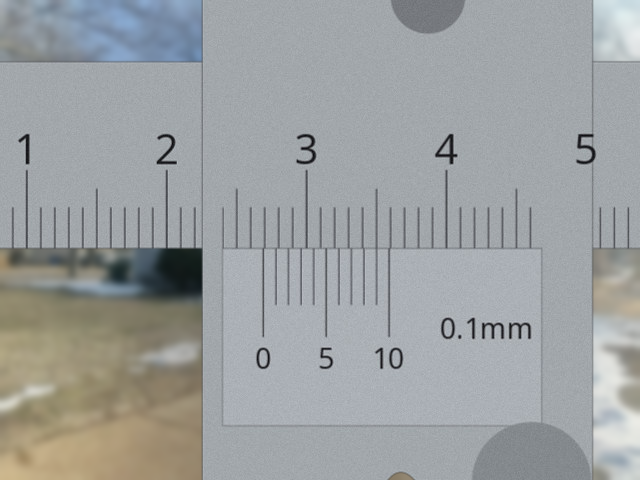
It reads 26.9,mm
